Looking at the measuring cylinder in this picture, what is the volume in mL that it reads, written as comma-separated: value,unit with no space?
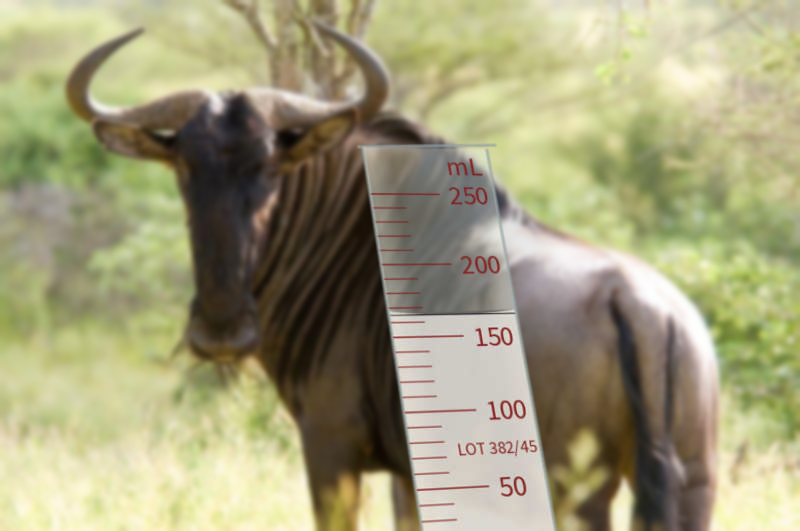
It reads 165,mL
